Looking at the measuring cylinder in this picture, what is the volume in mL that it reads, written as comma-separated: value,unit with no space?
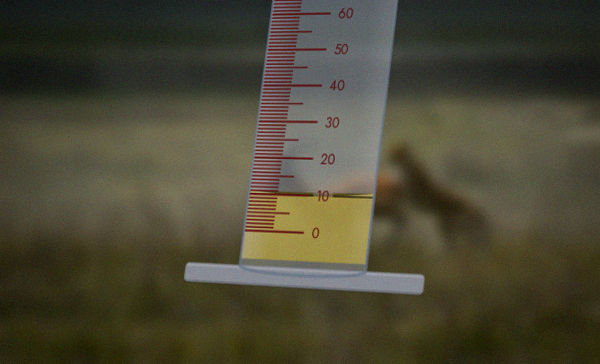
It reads 10,mL
